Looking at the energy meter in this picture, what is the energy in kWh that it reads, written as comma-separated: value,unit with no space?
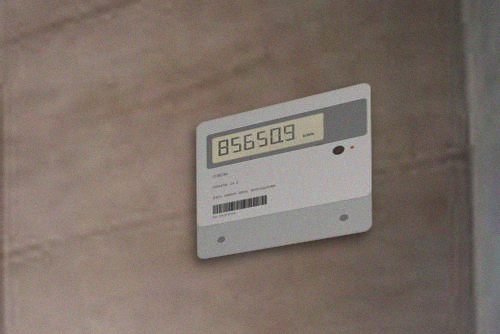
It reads 85650.9,kWh
